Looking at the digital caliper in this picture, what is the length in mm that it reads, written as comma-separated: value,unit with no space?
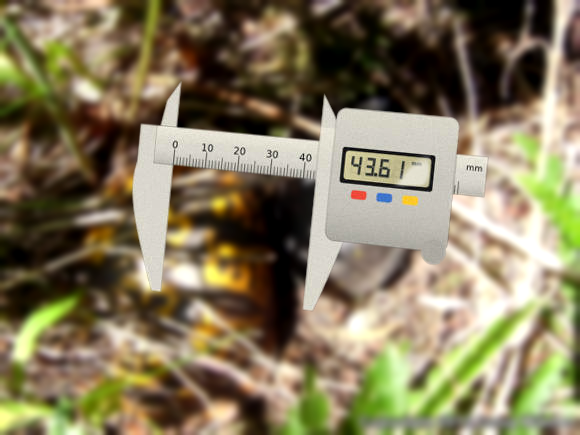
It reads 43.61,mm
